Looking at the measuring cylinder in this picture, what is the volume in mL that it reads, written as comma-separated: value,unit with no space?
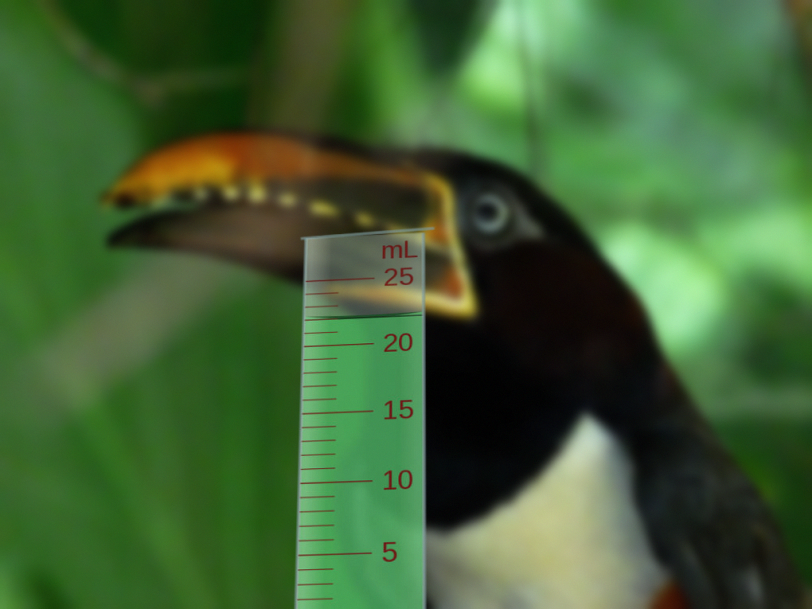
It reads 22,mL
